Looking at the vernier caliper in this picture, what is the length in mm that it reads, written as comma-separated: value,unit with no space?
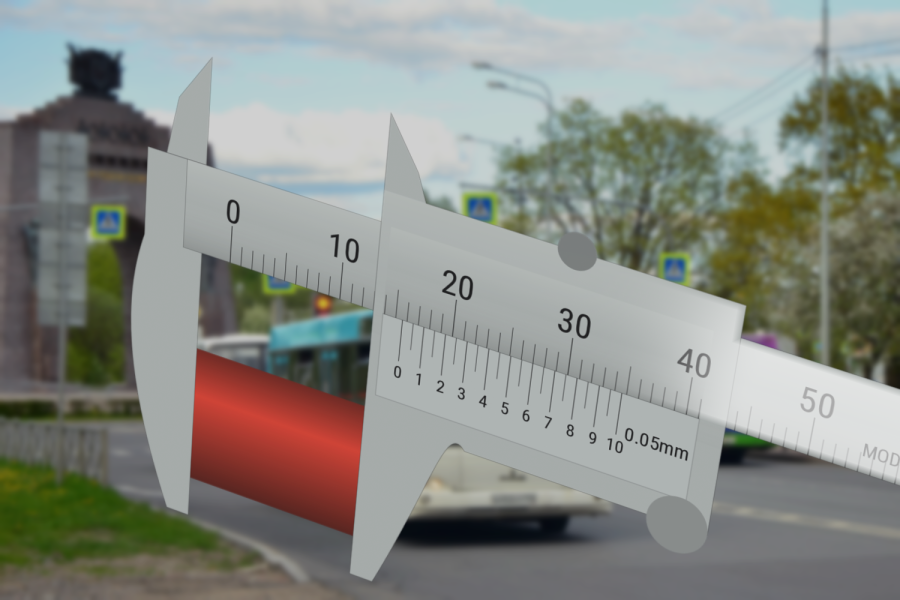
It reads 15.6,mm
